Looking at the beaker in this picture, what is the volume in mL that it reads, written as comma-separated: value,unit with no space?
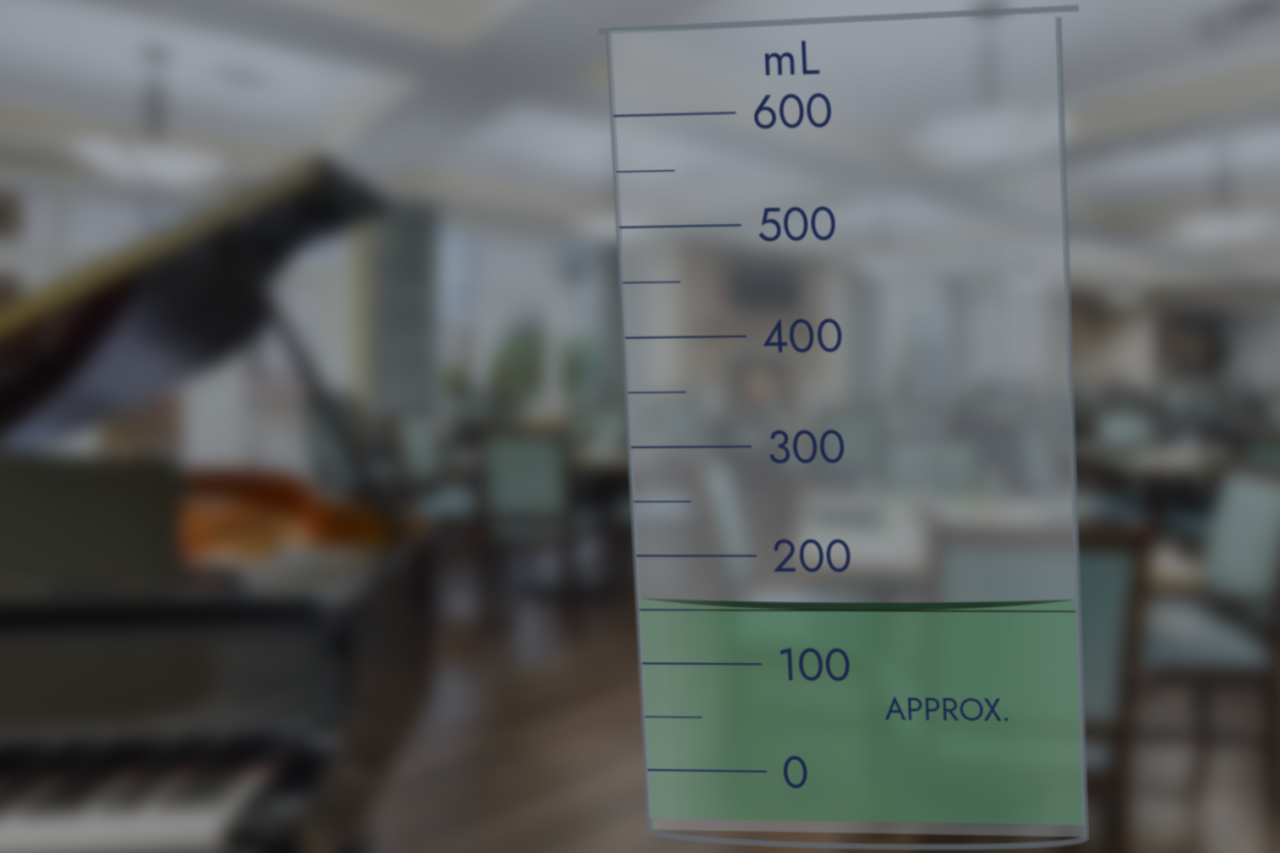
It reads 150,mL
